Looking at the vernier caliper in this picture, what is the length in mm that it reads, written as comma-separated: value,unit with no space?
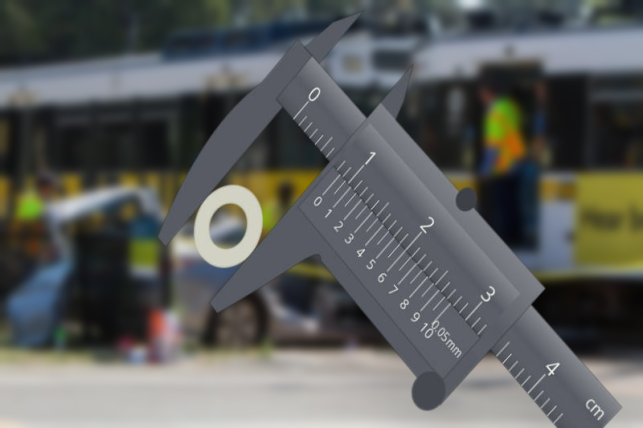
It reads 8.6,mm
